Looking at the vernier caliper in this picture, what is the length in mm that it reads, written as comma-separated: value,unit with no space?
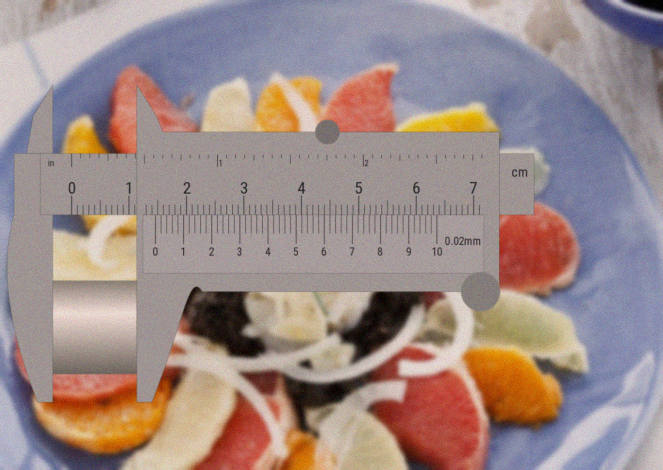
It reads 14.6,mm
